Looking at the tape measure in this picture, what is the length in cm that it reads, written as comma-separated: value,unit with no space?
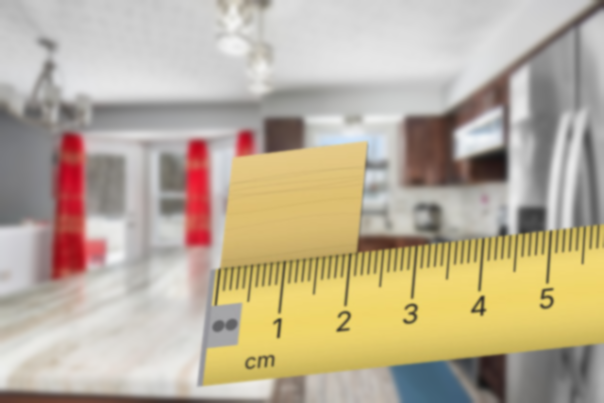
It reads 2.1,cm
